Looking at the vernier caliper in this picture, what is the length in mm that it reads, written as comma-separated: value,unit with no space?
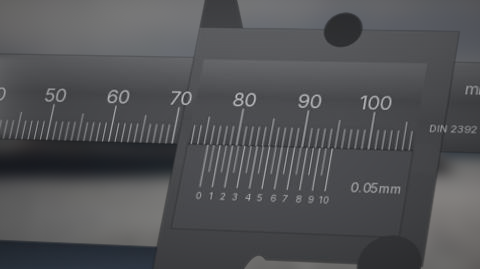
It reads 75.6,mm
